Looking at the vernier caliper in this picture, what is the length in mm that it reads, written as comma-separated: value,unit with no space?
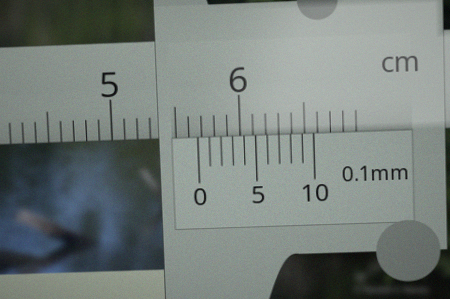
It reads 56.7,mm
